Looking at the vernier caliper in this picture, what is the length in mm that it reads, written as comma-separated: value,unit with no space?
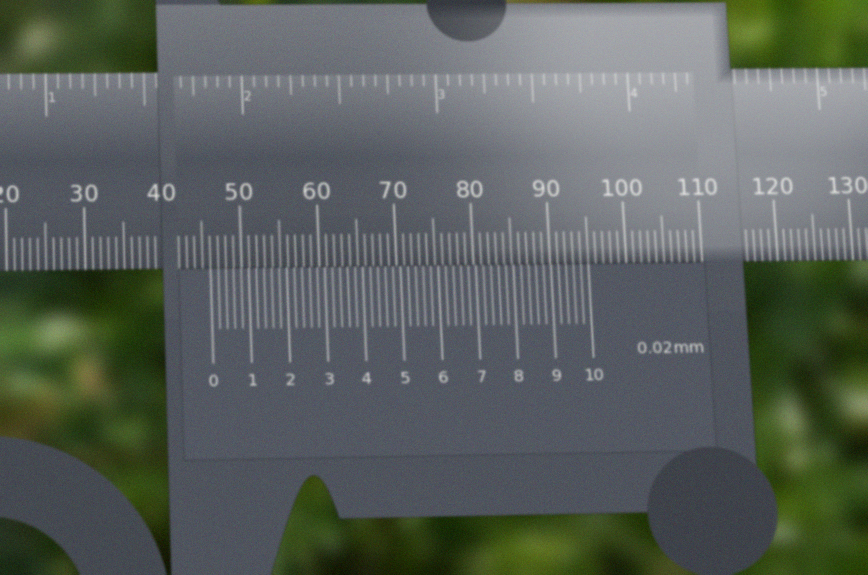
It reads 46.0,mm
